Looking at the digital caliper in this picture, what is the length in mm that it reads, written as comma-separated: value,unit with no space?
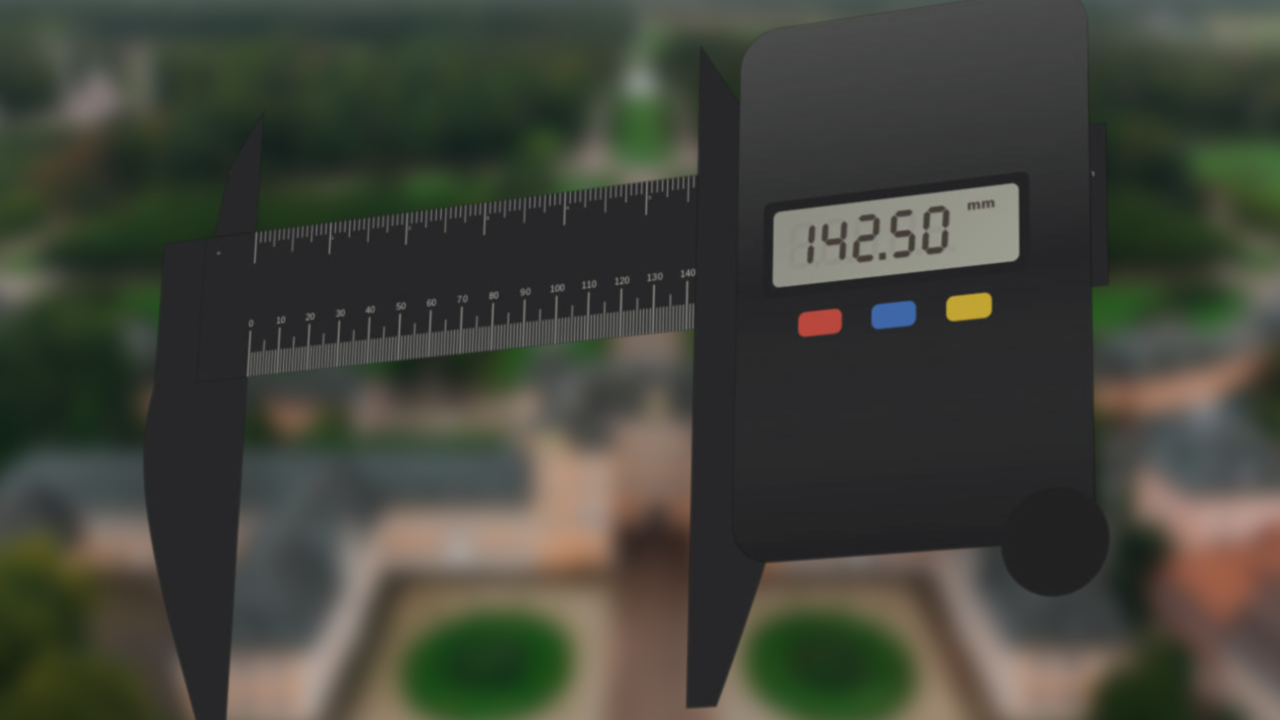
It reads 142.50,mm
